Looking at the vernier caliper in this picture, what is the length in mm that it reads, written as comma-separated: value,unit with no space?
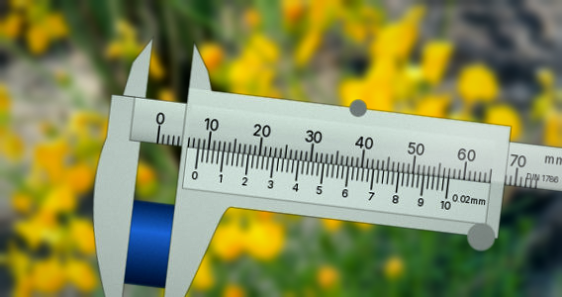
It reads 8.0,mm
